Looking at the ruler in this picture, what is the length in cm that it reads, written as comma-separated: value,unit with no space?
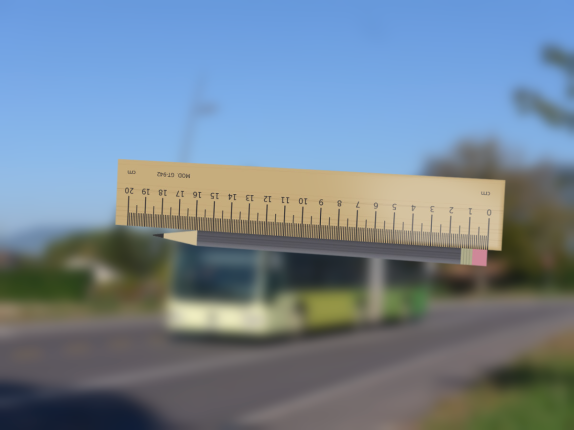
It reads 18.5,cm
